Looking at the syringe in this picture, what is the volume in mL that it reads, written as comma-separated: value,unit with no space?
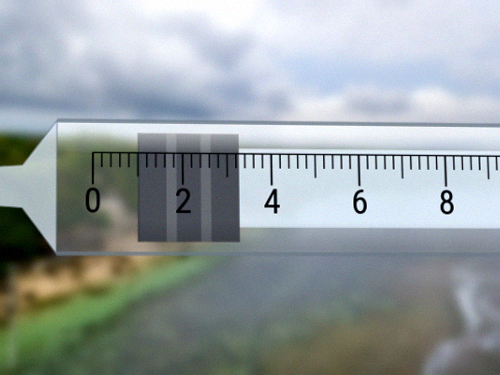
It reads 1,mL
